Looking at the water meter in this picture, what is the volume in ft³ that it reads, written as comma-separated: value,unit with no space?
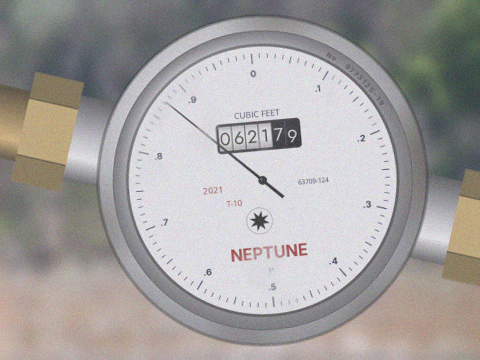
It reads 62178.87,ft³
